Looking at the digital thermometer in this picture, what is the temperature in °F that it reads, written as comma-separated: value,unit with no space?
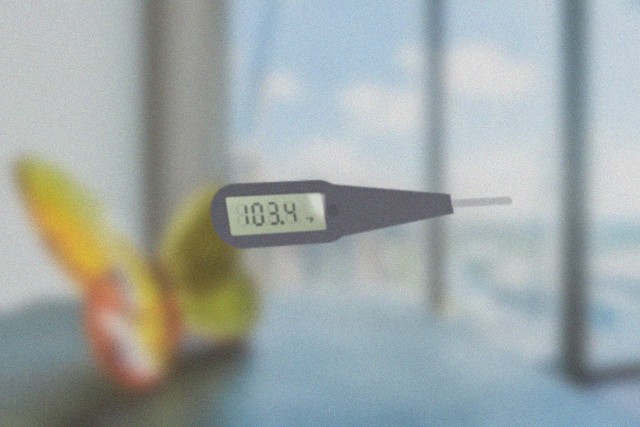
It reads 103.4,°F
